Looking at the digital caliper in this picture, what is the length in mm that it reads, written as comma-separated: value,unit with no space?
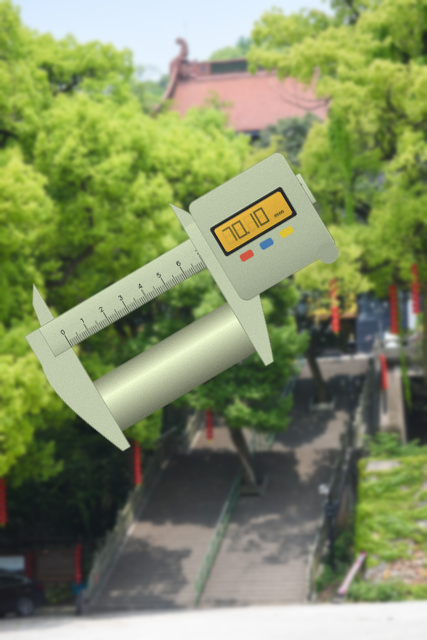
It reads 70.10,mm
